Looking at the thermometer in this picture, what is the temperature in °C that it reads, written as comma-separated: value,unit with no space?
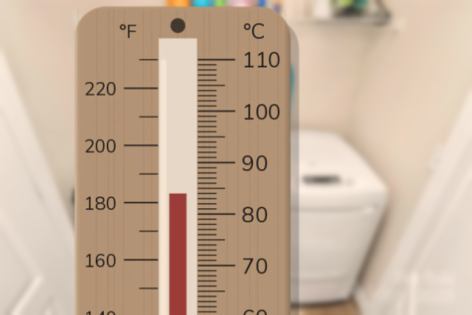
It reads 84,°C
